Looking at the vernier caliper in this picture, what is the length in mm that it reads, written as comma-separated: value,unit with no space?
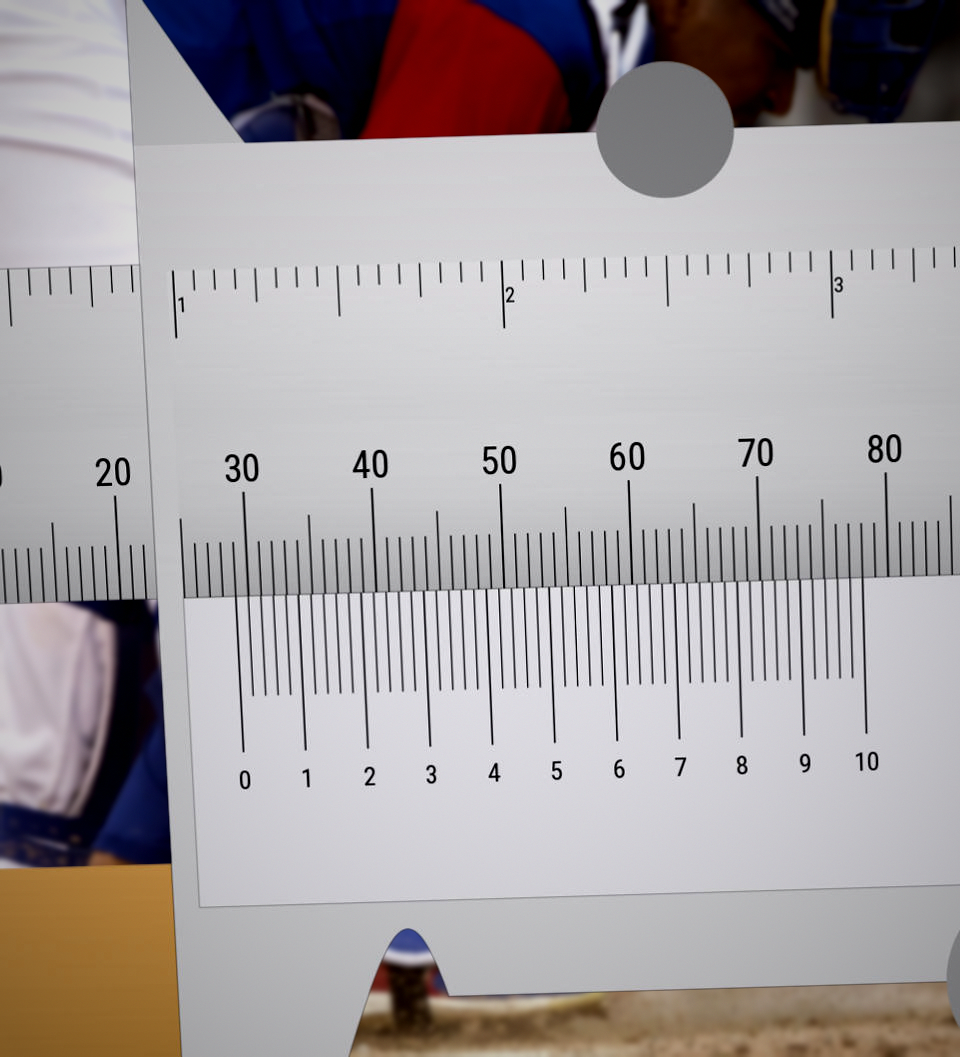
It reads 29.0,mm
